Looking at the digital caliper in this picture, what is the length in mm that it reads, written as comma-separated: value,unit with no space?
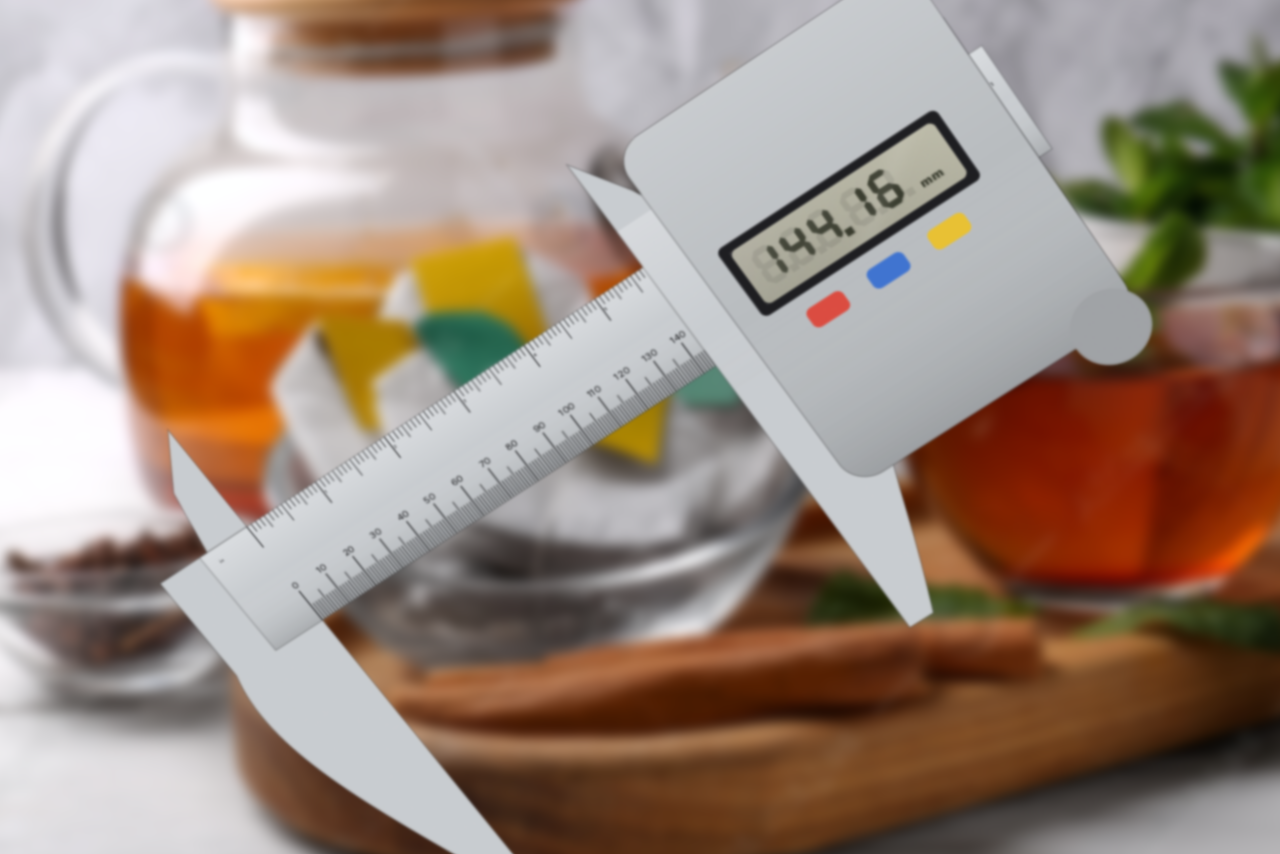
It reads 144.16,mm
